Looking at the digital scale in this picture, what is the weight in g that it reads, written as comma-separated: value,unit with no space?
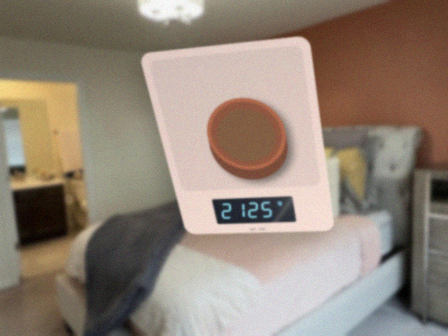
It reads 2125,g
